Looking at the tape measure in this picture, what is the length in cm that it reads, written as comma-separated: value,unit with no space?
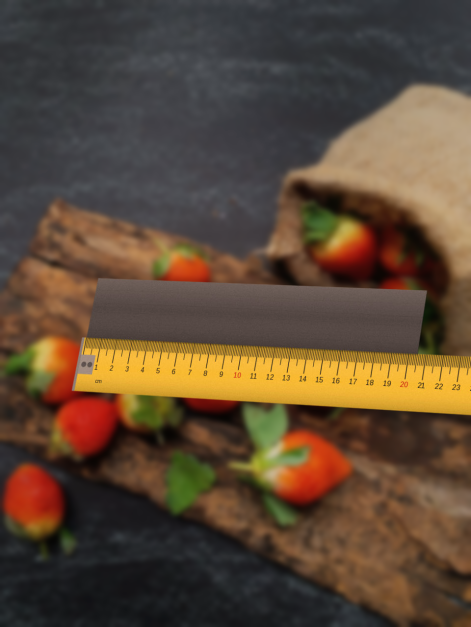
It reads 20.5,cm
